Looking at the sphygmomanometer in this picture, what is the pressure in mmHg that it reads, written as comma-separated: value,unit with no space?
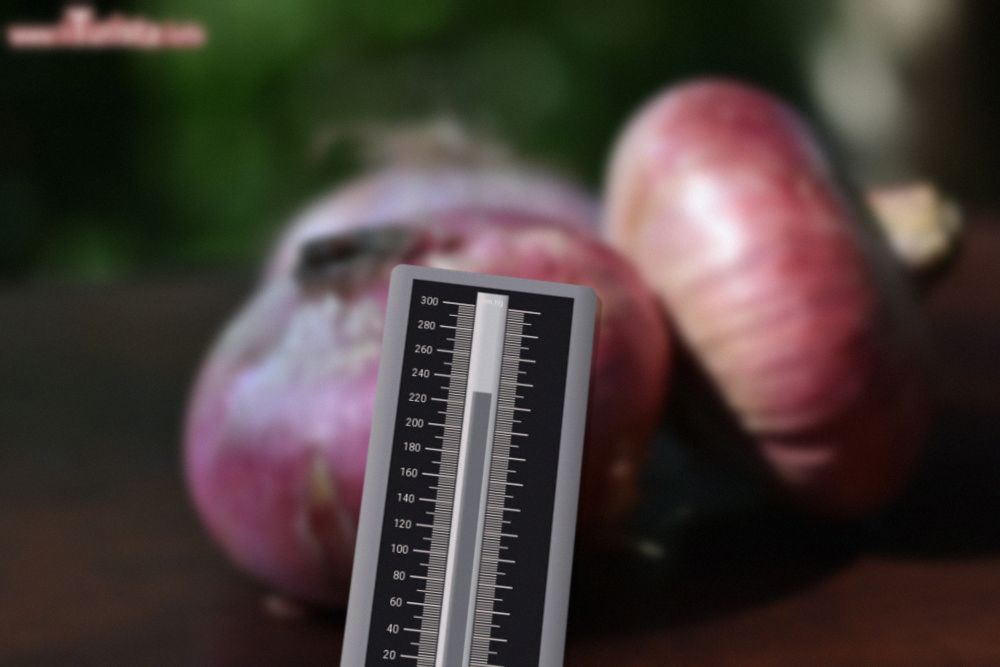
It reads 230,mmHg
